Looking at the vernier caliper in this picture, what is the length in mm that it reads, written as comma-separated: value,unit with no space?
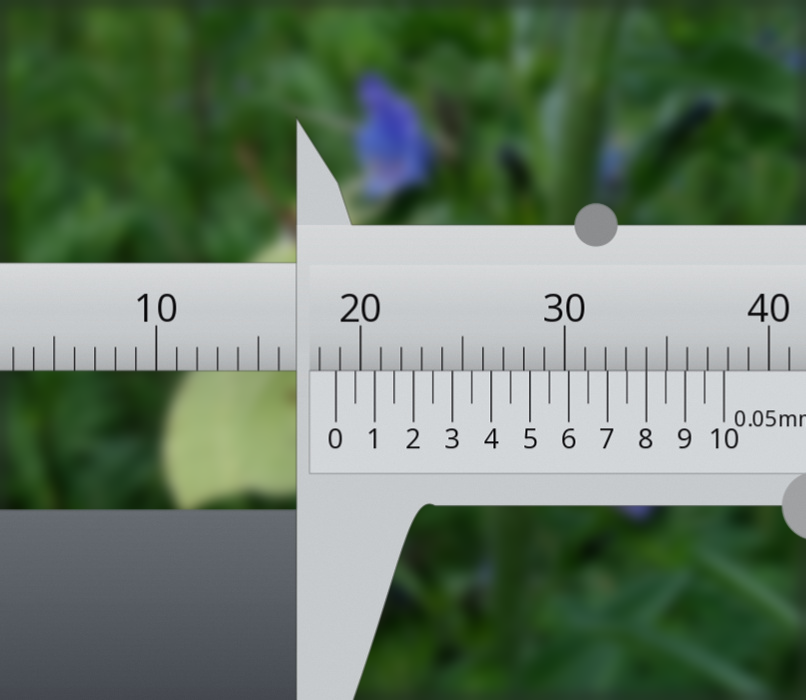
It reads 18.8,mm
